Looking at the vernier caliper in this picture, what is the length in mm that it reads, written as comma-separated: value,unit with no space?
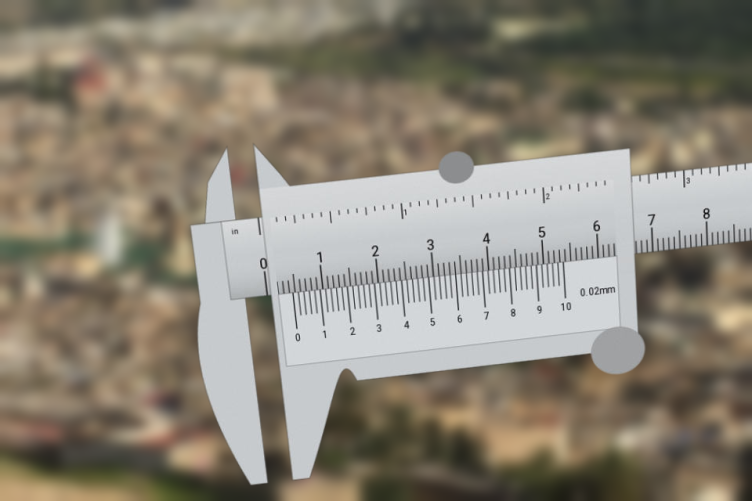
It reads 4.6,mm
